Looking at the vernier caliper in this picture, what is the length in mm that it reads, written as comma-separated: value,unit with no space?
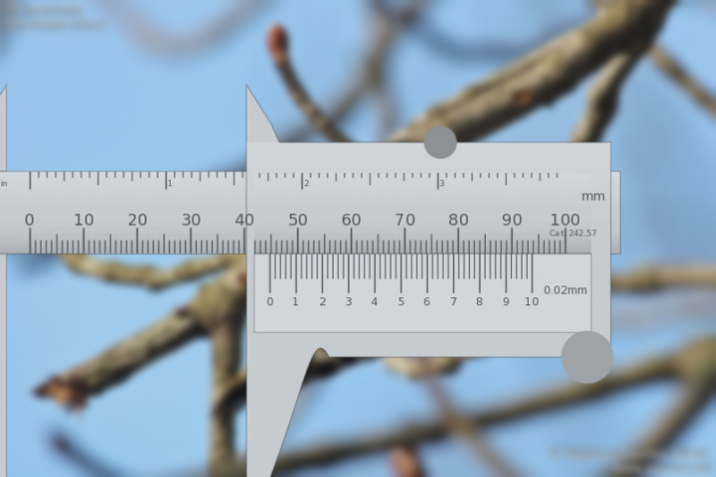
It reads 44.8,mm
